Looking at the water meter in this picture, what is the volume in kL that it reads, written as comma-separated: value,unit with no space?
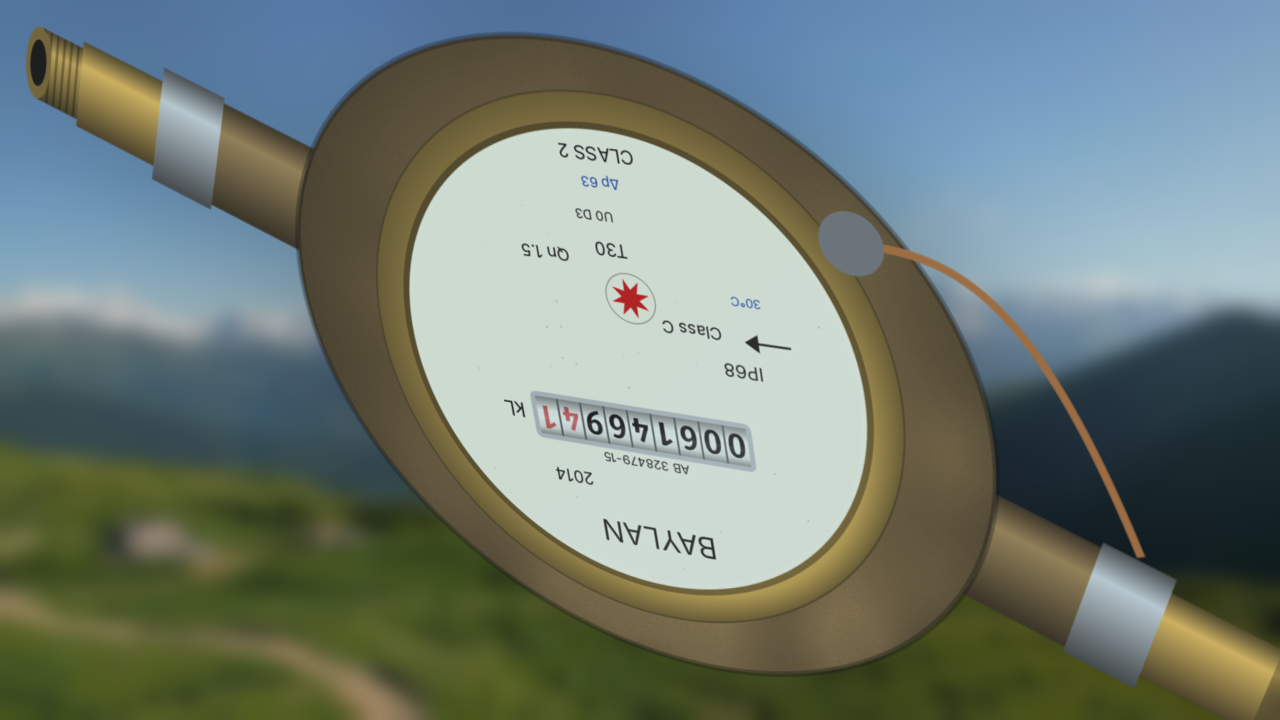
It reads 61469.41,kL
